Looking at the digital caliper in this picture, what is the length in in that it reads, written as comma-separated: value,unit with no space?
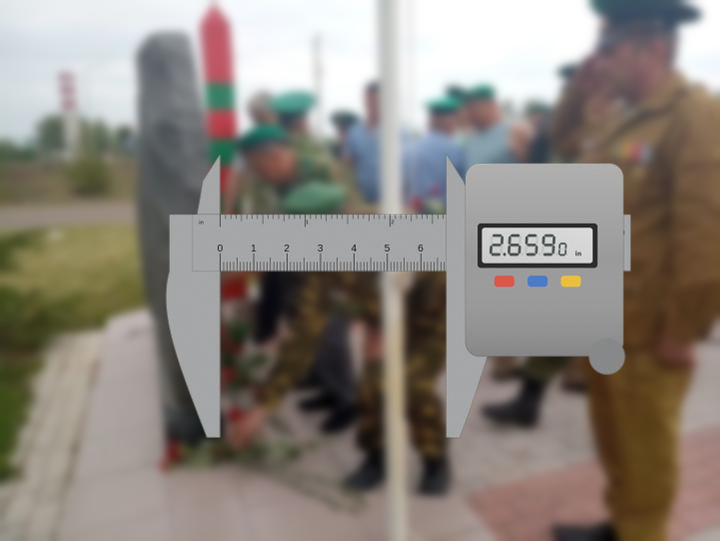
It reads 2.6590,in
